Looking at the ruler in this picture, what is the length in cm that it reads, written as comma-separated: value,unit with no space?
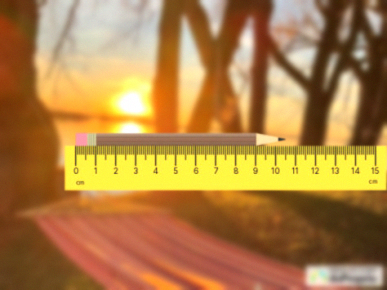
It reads 10.5,cm
